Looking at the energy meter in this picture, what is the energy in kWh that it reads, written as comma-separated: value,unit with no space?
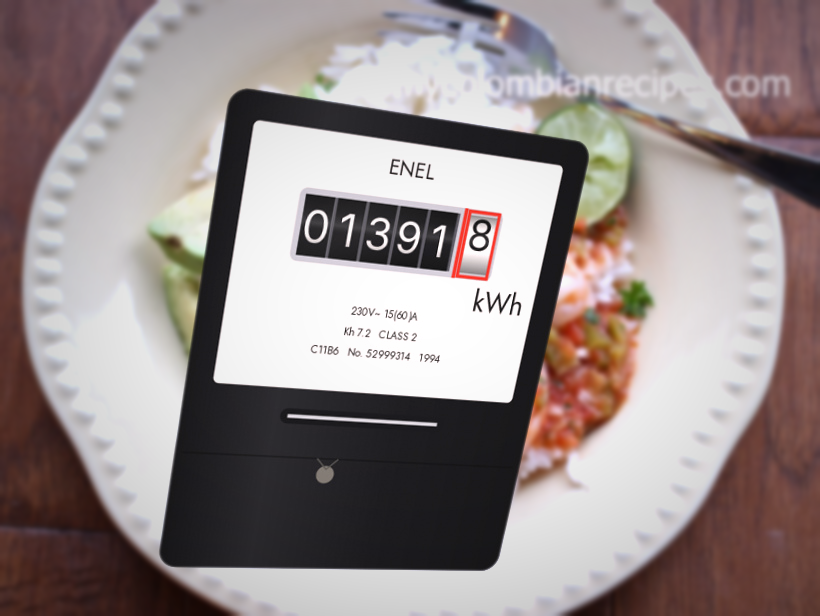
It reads 1391.8,kWh
